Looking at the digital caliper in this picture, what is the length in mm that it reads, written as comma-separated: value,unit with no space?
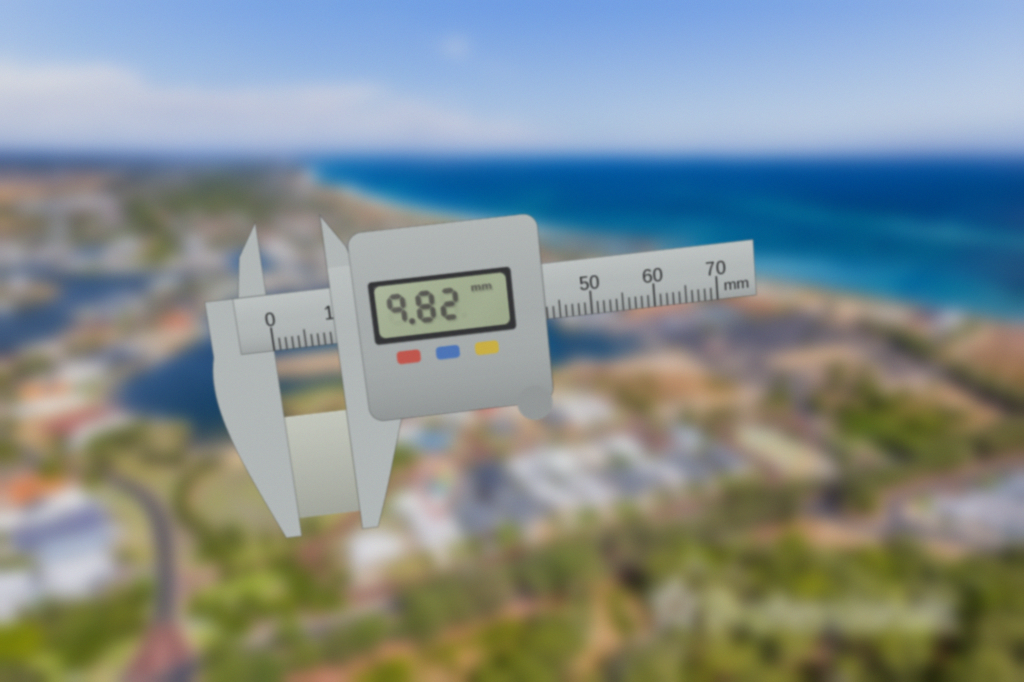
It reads 9.82,mm
